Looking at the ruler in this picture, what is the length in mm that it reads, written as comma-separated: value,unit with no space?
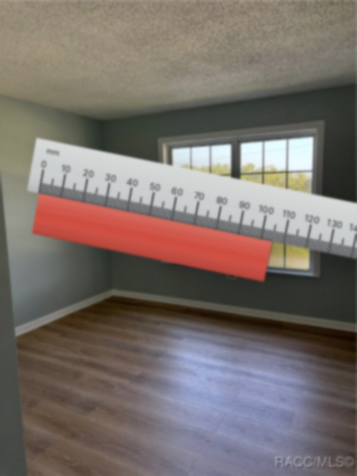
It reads 105,mm
